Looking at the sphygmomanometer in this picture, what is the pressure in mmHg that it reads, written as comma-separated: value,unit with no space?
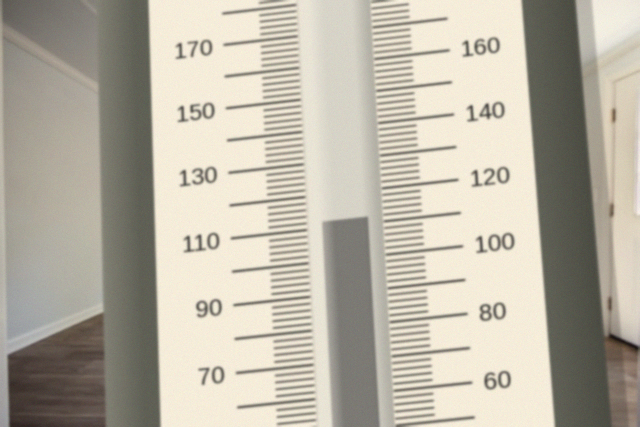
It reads 112,mmHg
